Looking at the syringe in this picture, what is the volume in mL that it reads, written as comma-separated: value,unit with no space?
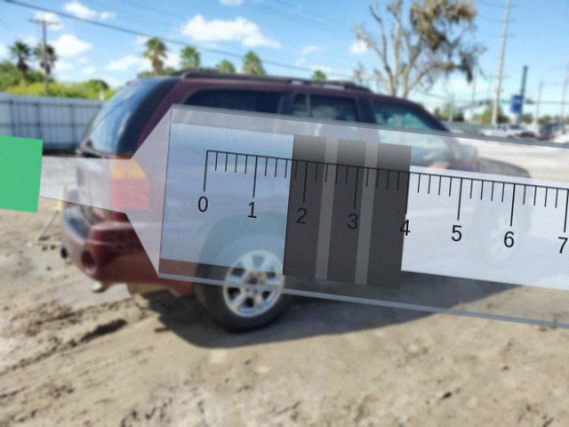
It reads 1.7,mL
